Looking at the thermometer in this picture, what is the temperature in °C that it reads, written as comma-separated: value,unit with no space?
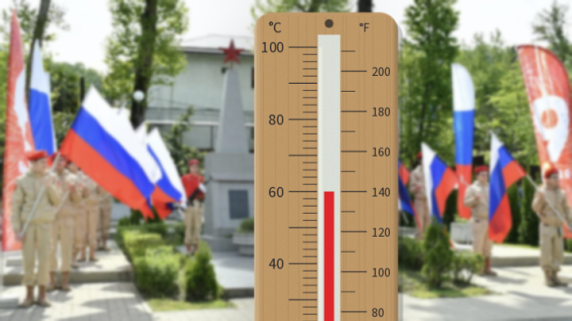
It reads 60,°C
